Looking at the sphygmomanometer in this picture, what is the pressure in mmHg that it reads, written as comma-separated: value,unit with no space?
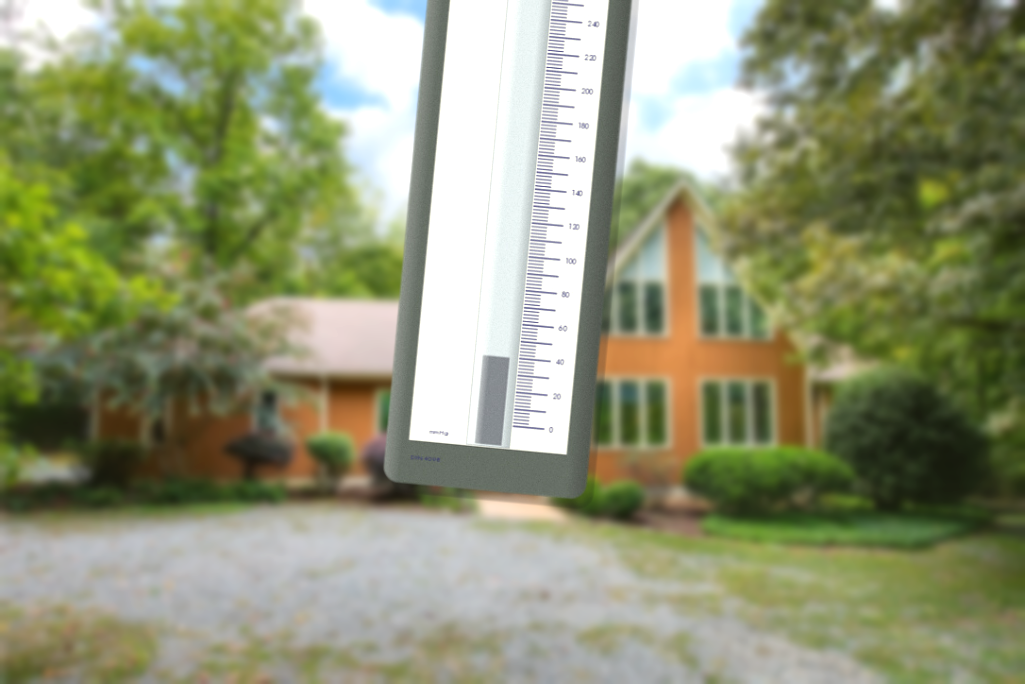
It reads 40,mmHg
